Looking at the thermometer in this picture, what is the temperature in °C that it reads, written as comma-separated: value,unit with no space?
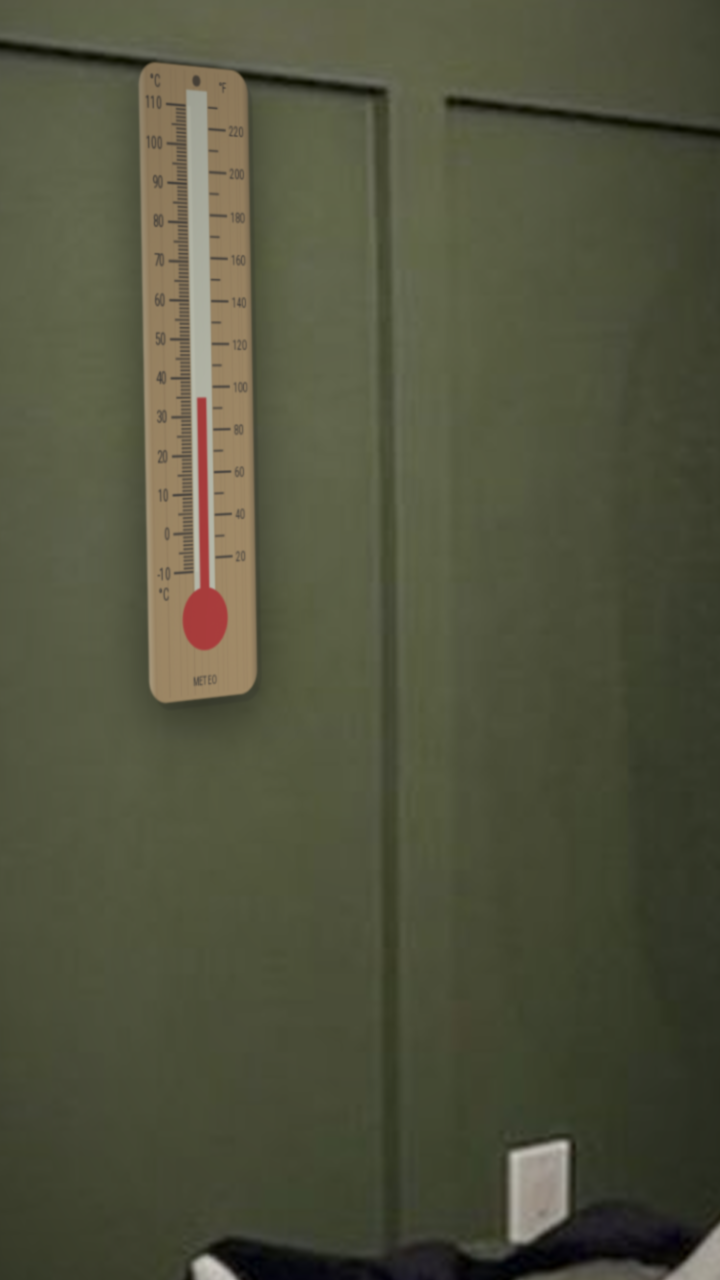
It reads 35,°C
